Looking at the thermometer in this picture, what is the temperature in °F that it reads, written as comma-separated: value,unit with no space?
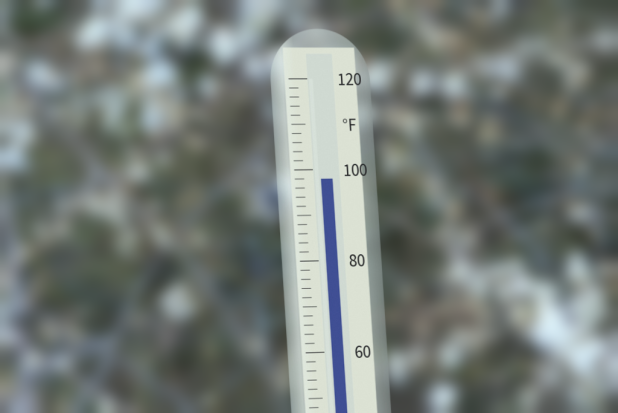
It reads 98,°F
